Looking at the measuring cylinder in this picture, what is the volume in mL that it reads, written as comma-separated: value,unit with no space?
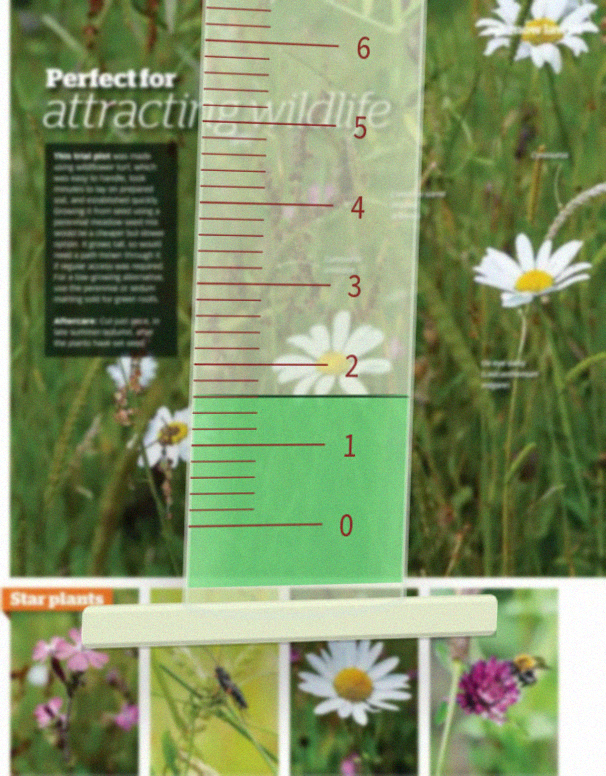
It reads 1.6,mL
